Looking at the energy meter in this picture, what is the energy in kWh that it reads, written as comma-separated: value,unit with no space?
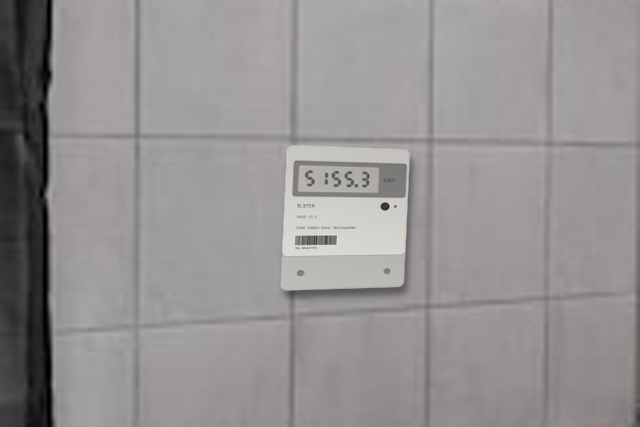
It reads 5155.3,kWh
